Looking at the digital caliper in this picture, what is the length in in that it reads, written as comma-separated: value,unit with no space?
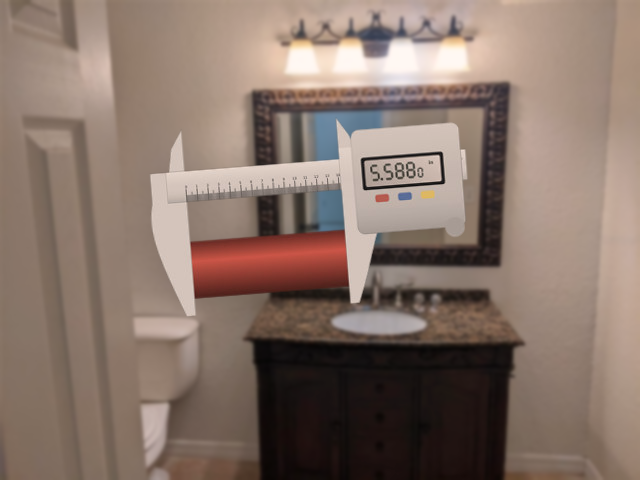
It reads 5.5880,in
